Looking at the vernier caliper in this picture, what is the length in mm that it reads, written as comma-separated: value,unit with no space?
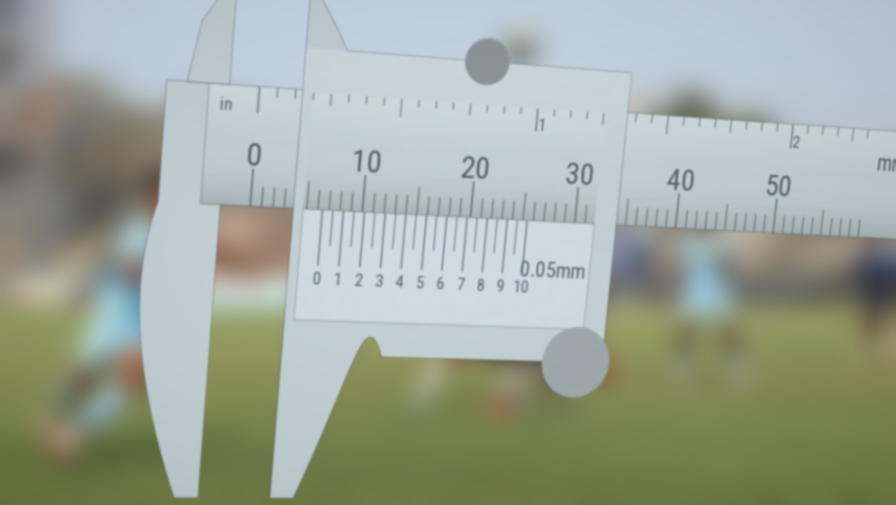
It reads 6.4,mm
